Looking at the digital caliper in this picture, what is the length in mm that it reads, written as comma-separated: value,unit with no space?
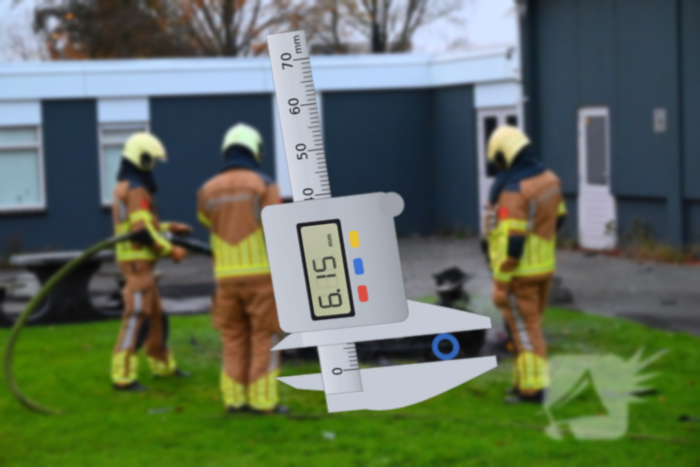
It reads 6.15,mm
